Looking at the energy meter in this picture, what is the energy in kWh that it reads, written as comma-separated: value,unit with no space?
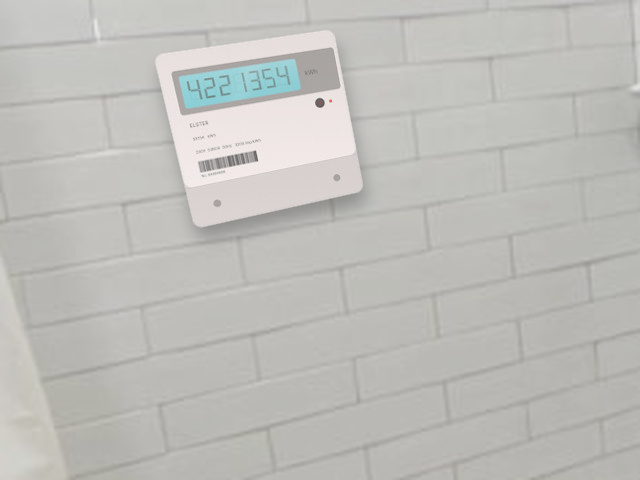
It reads 4221354,kWh
